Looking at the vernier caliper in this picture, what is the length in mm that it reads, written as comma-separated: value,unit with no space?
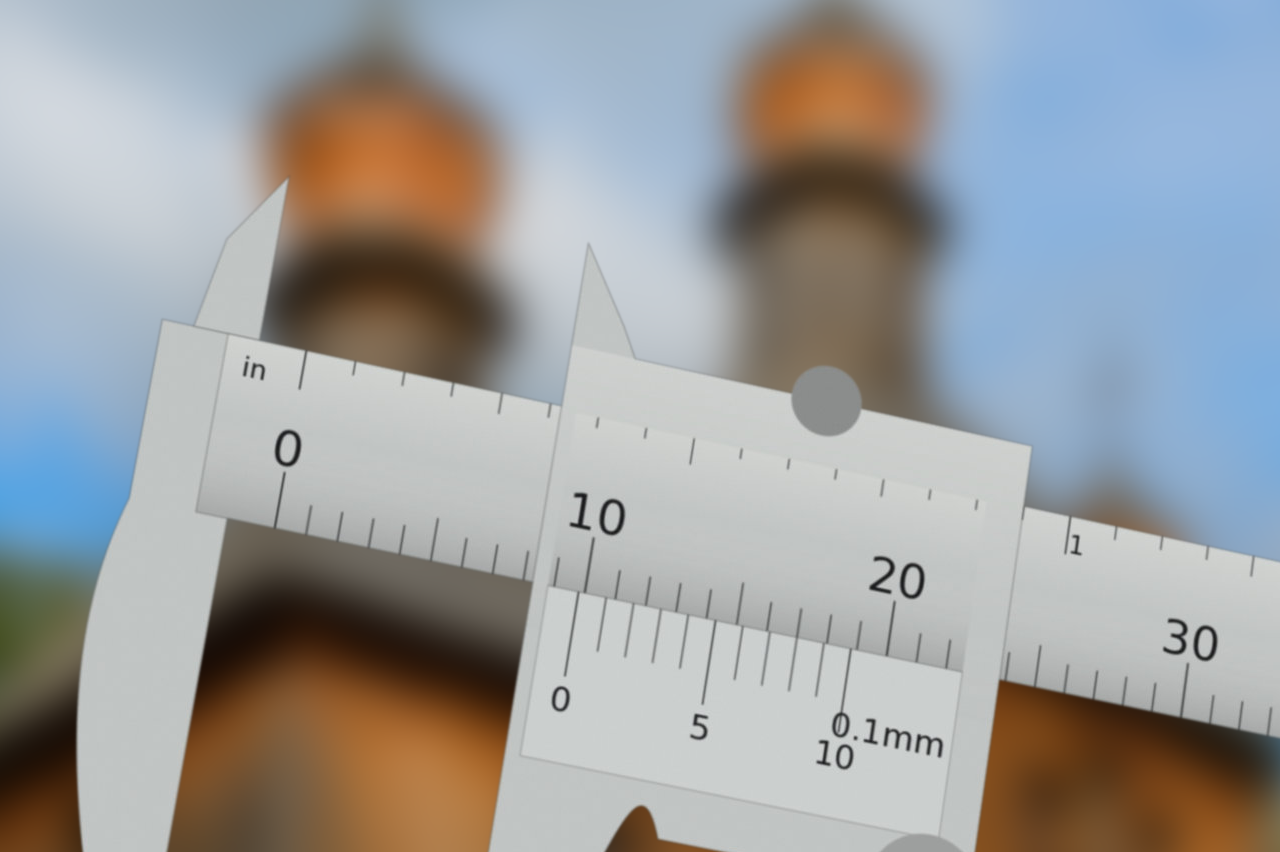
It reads 9.8,mm
